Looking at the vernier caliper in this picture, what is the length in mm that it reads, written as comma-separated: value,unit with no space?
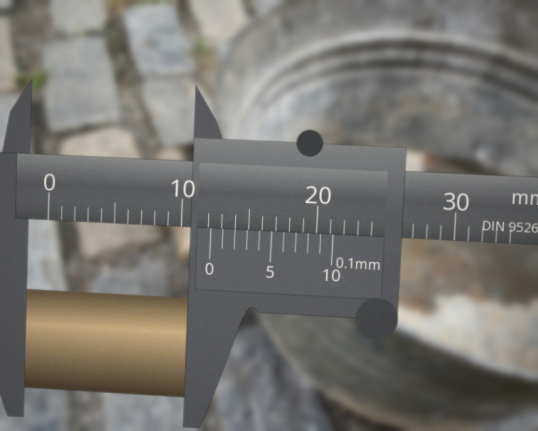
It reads 12.2,mm
